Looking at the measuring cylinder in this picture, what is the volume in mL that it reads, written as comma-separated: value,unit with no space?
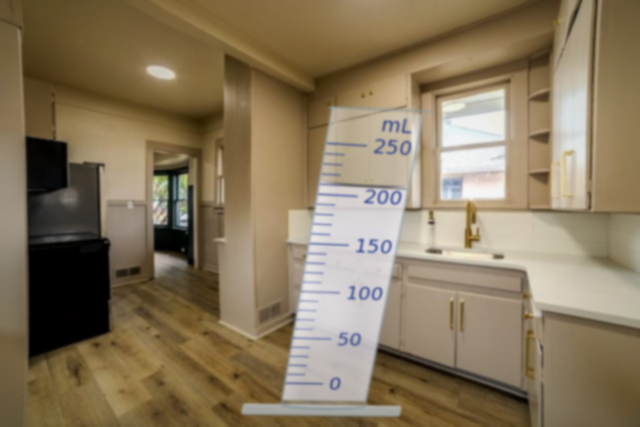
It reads 210,mL
